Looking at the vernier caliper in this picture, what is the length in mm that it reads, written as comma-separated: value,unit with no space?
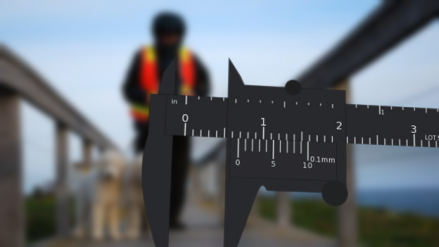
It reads 6.8,mm
